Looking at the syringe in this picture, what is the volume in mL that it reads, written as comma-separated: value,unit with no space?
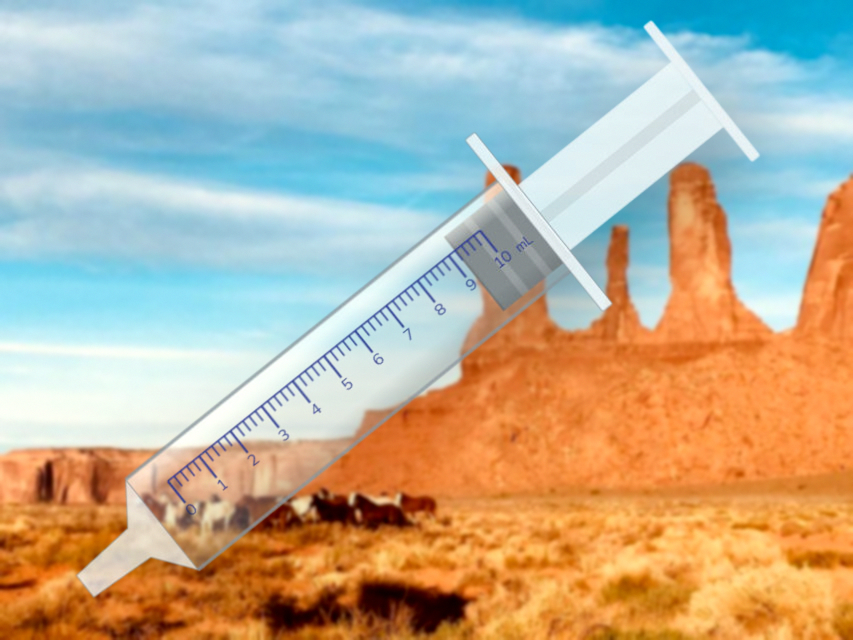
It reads 9.2,mL
